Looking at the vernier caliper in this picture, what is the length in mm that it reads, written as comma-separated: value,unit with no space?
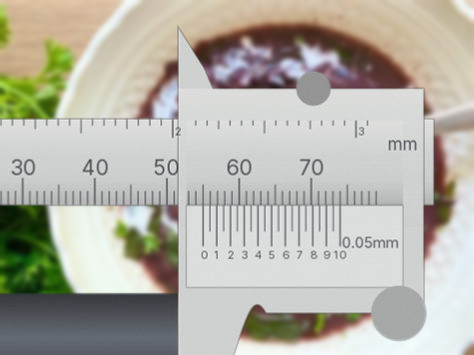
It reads 55.0,mm
